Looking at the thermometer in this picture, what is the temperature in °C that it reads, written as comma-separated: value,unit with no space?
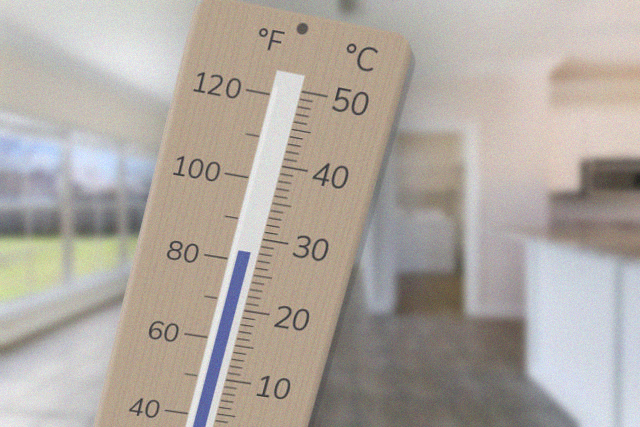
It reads 28,°C
